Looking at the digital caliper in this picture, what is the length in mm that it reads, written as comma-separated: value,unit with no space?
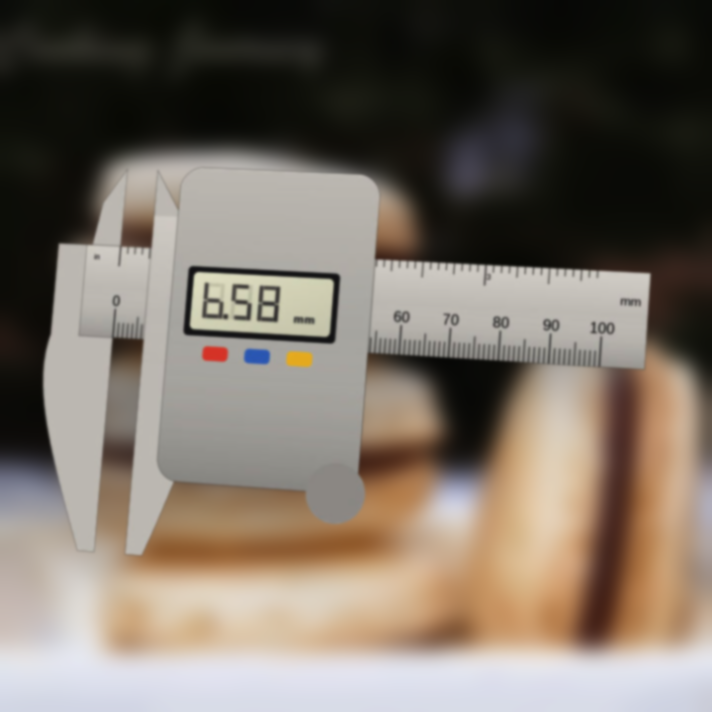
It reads 6.58,mm
